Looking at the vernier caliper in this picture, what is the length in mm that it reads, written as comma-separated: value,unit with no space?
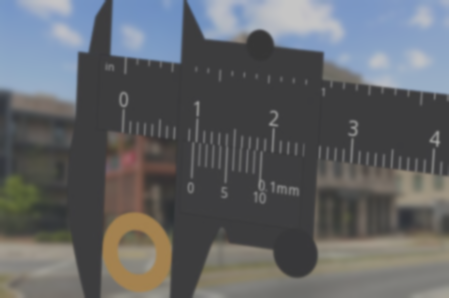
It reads 9.6,mm
